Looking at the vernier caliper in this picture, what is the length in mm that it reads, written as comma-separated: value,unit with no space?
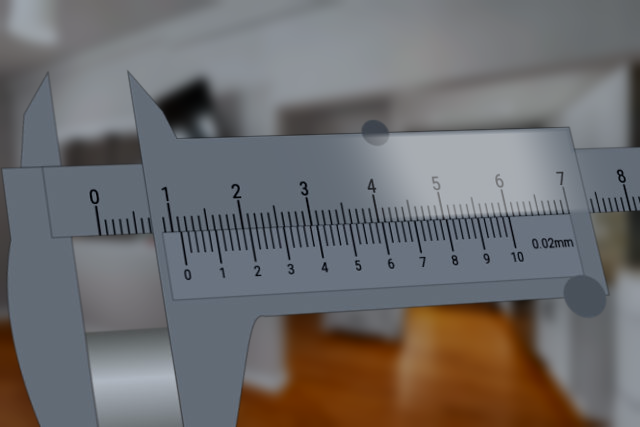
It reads 11.2,mm
